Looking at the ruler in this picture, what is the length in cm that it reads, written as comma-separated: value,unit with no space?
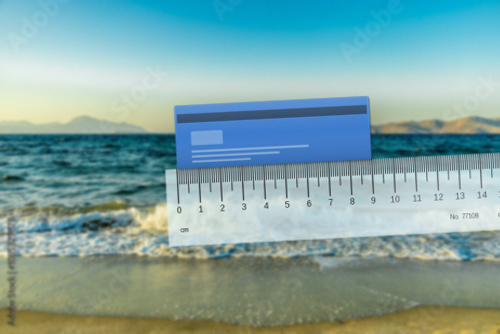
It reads 9,cm
